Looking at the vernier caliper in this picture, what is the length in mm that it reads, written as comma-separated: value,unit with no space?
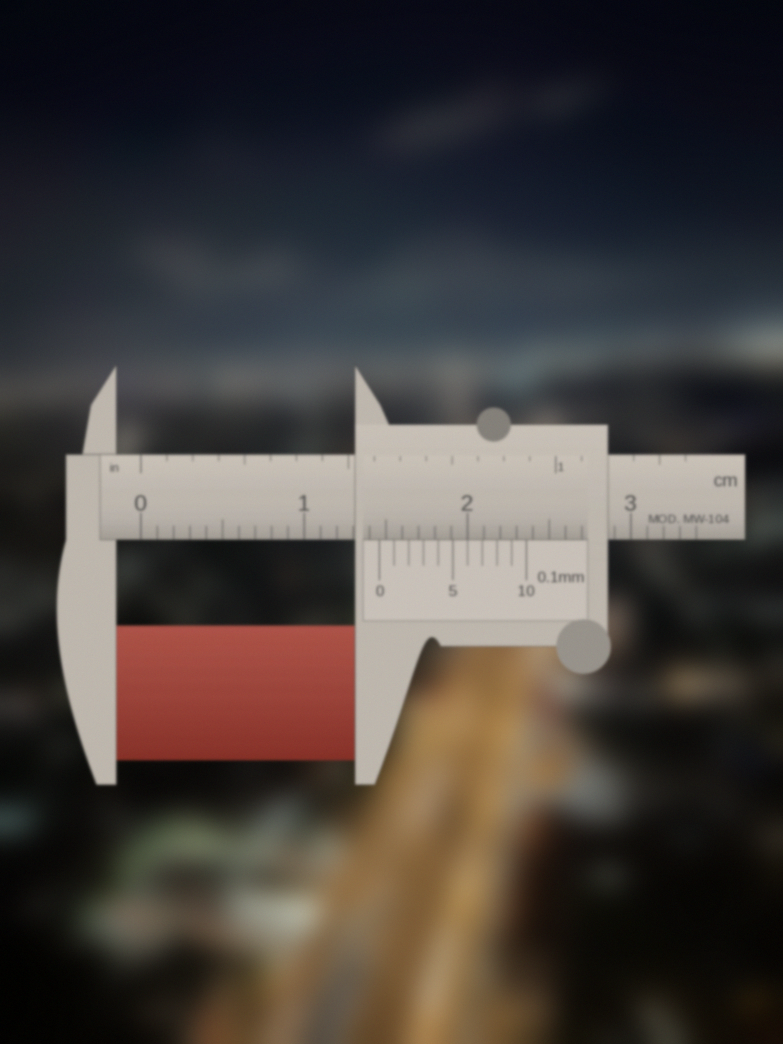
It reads 14.6,mm
